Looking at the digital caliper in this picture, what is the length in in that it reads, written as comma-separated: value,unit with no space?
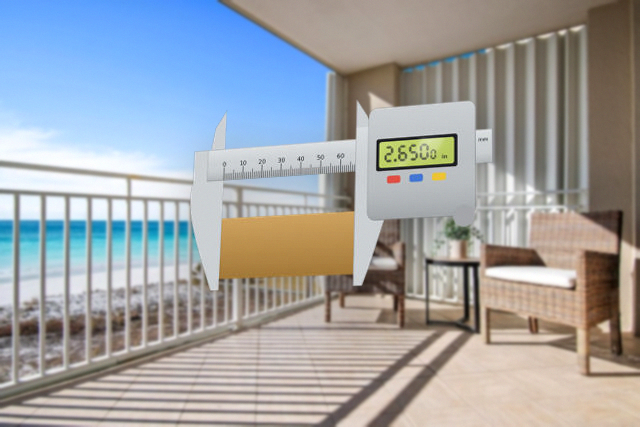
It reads 2.6500,in
